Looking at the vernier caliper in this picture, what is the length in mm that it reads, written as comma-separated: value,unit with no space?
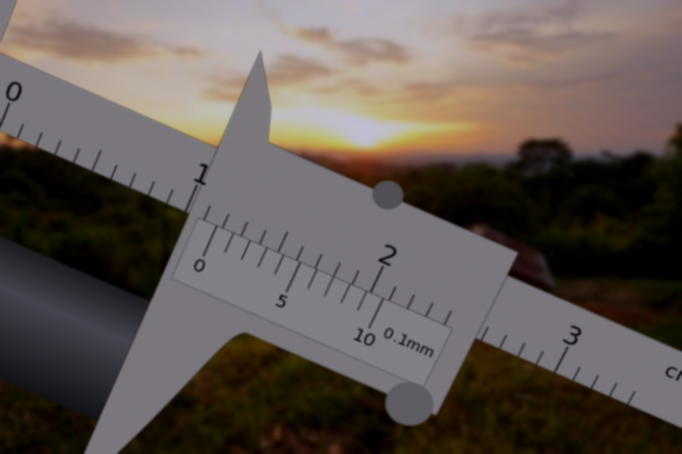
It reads 11.7,mm
